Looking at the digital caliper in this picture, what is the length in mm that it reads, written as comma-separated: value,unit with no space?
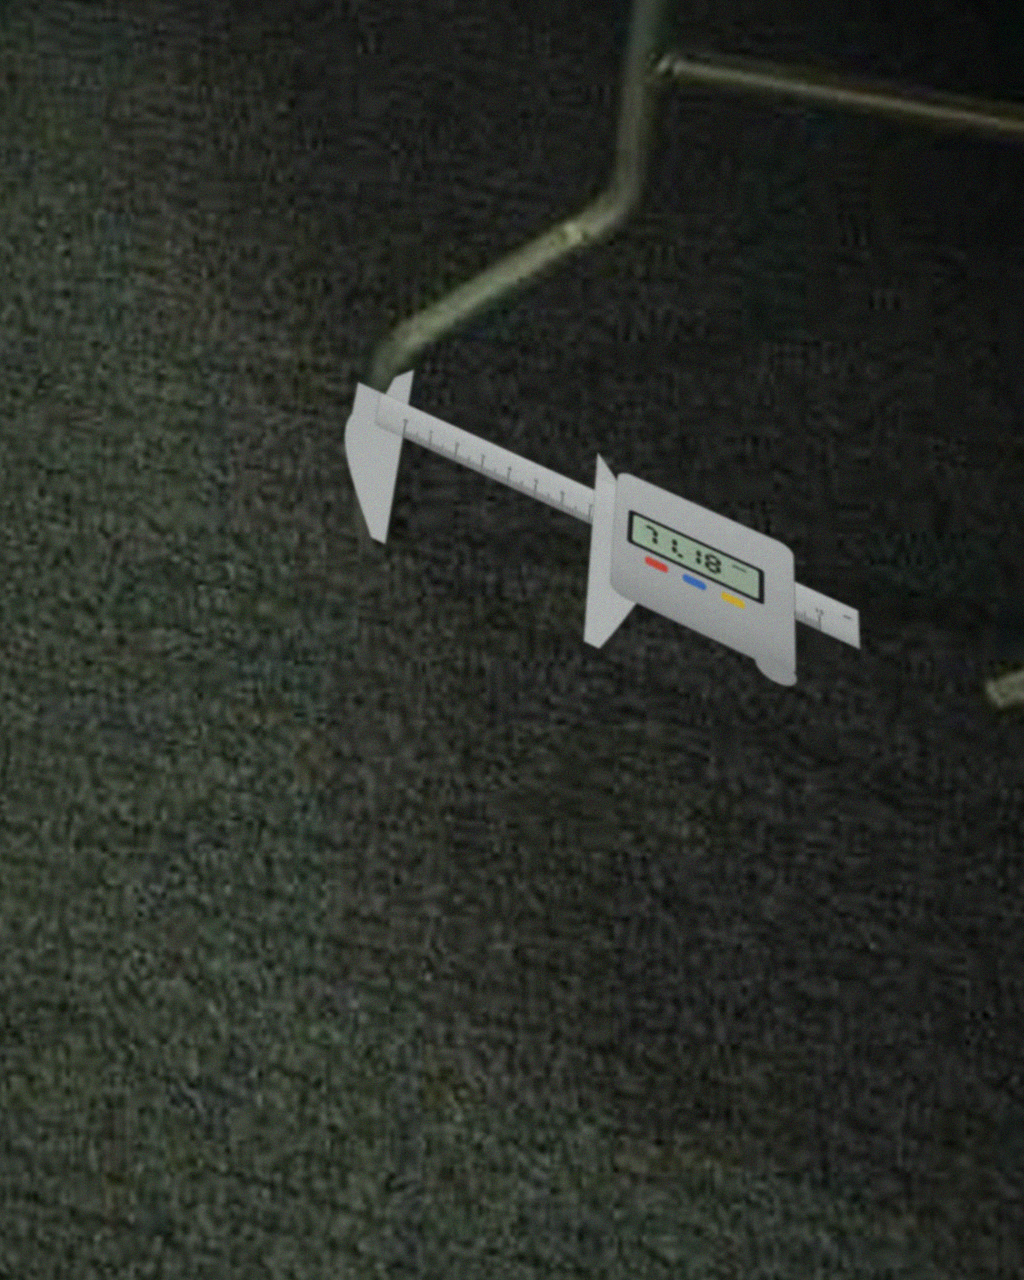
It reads 71.18,mm
